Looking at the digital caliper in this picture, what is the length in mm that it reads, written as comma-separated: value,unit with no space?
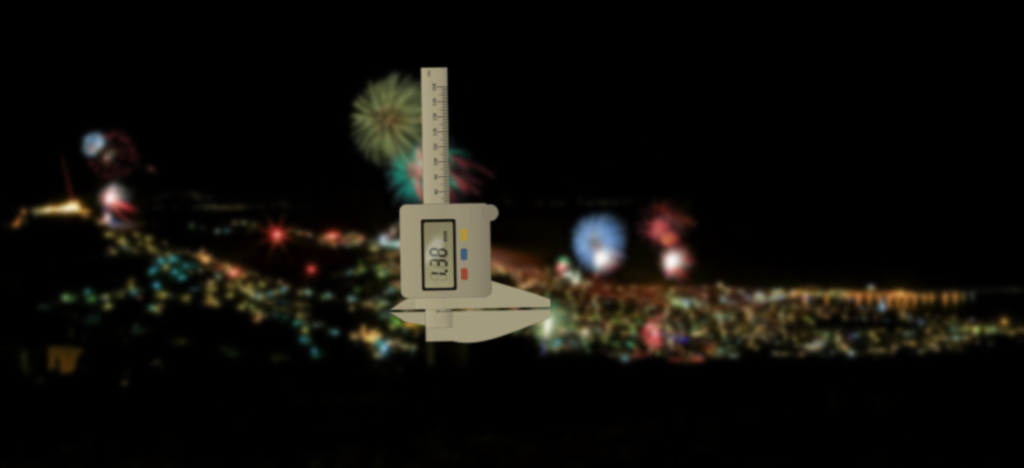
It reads 1.38,mm
